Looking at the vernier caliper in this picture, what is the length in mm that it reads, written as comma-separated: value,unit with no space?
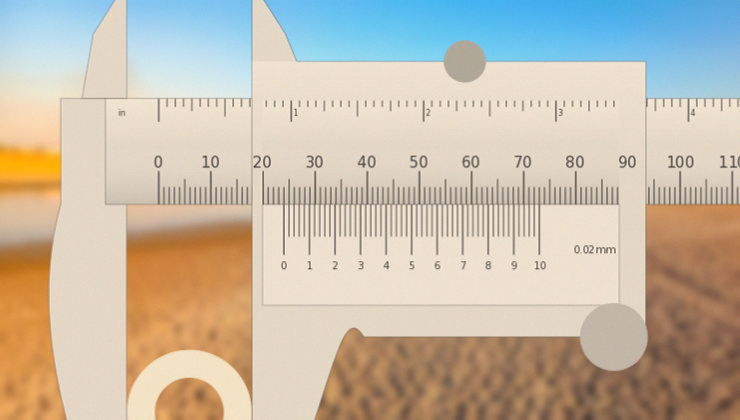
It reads 24.0,mm
